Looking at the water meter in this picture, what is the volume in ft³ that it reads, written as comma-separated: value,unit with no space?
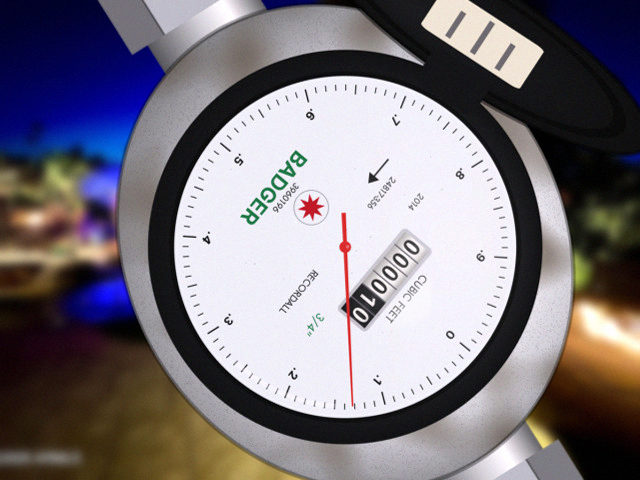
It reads 10.13,ft³
